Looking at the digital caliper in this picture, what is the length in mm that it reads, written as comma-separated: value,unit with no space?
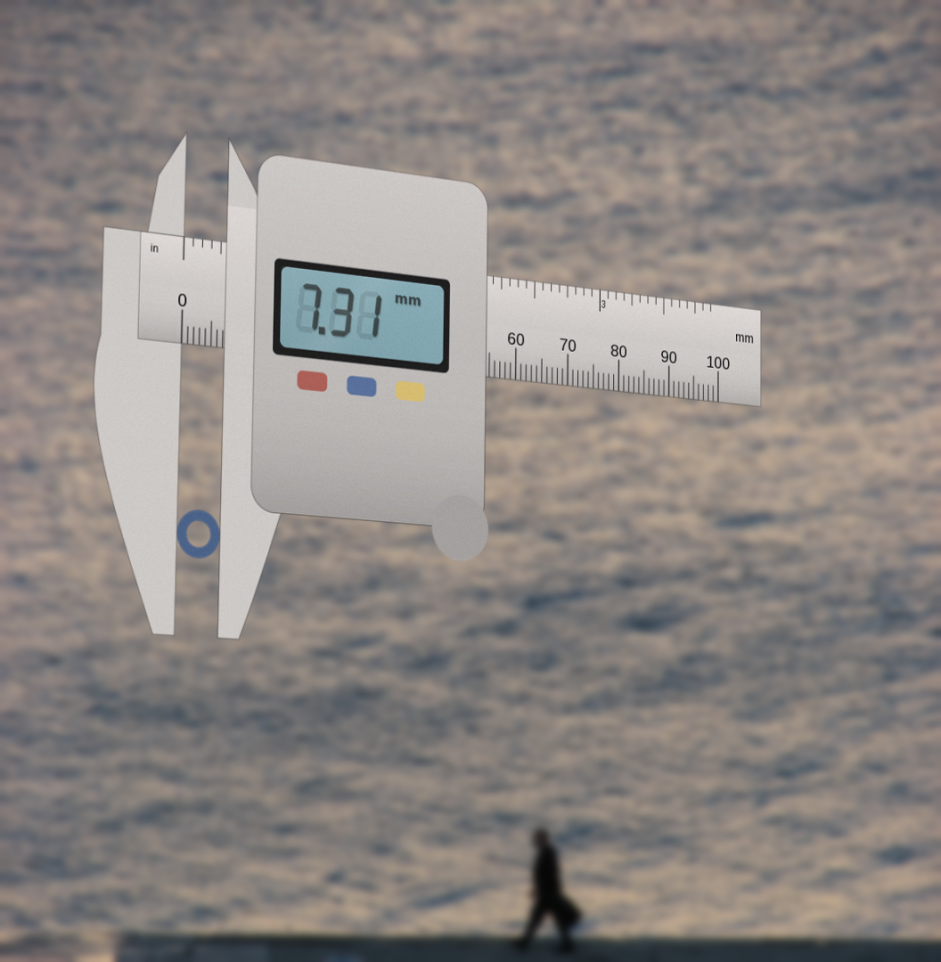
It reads 7.31,mm
